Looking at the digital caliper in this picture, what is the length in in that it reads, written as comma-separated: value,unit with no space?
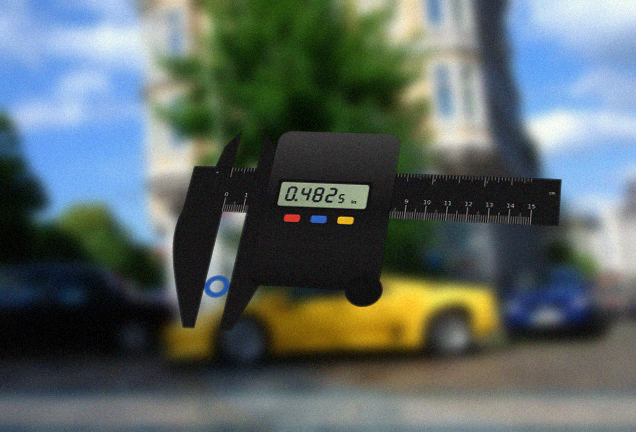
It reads 0.4825,in
